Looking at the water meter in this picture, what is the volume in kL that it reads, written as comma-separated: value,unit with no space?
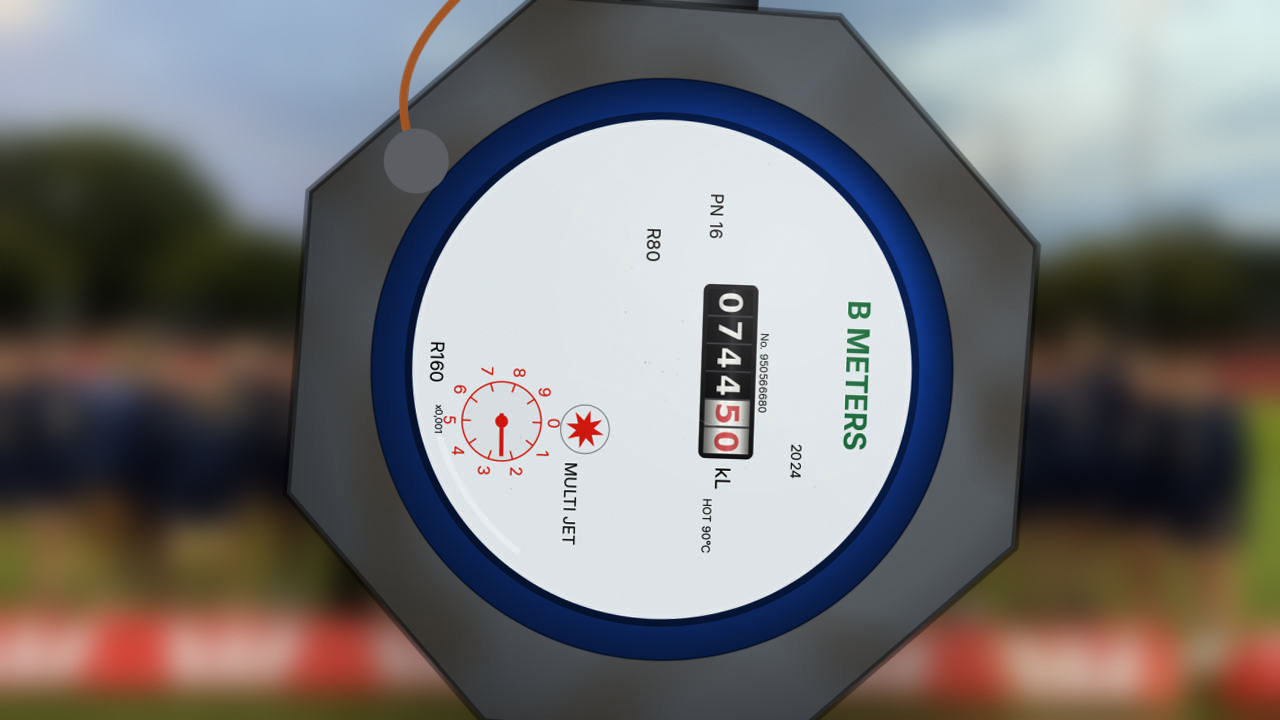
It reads 744.502,kL
